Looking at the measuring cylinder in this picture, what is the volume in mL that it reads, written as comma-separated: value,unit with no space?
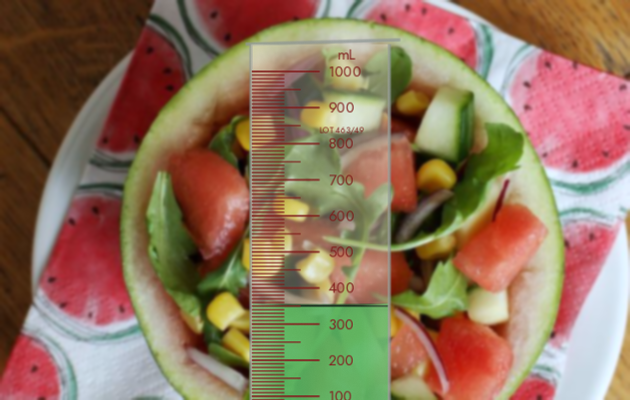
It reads 350,mL
